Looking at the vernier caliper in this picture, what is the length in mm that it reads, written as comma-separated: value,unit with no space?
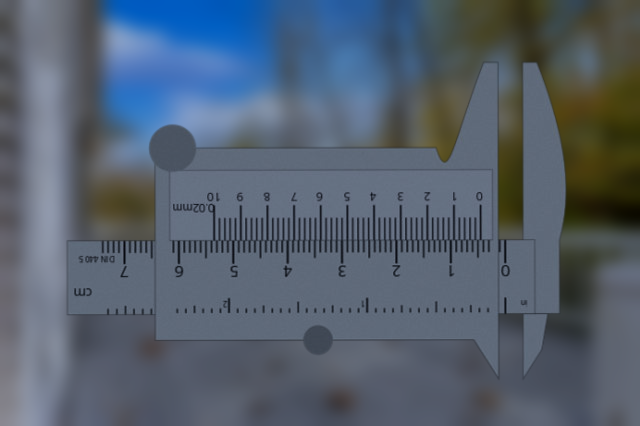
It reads 4.5,mm
